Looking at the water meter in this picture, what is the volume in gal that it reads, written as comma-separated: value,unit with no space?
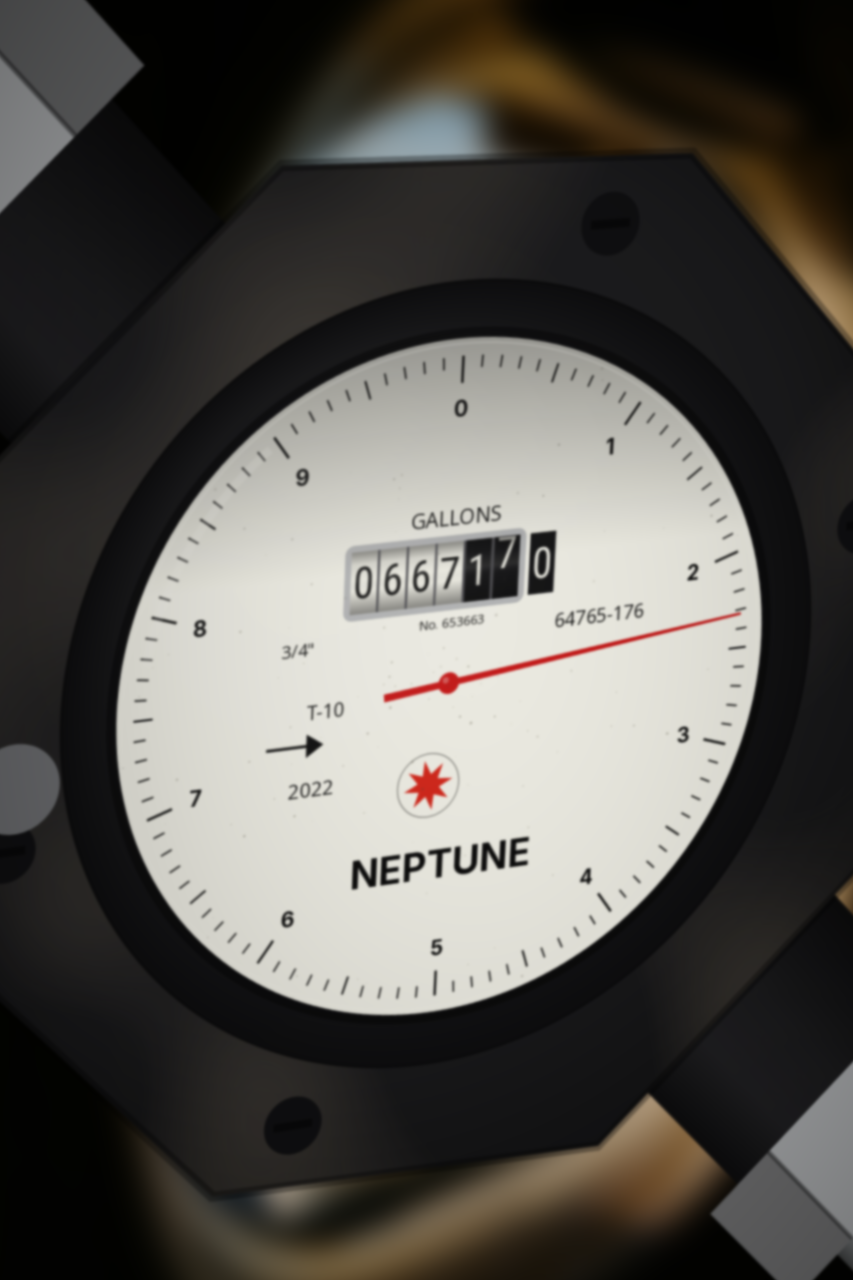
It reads 667172.3,gal
